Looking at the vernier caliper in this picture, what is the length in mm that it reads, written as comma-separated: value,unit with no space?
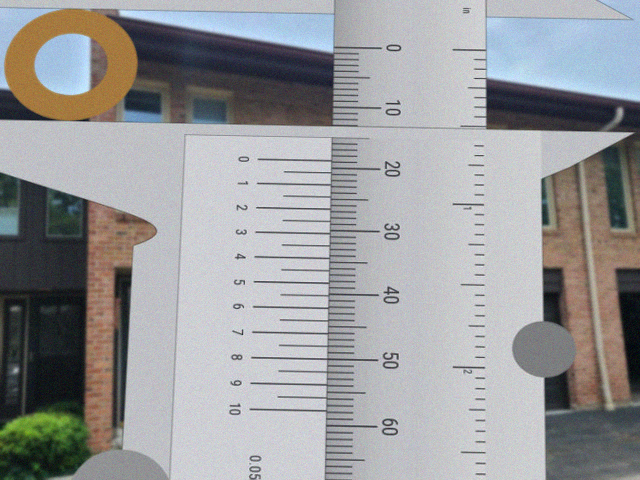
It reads 18.8,mm
